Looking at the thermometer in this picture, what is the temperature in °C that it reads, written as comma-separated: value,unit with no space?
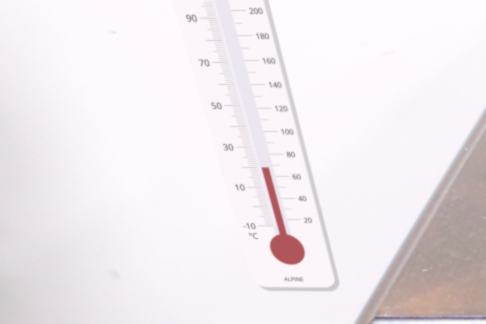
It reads 20,°C
